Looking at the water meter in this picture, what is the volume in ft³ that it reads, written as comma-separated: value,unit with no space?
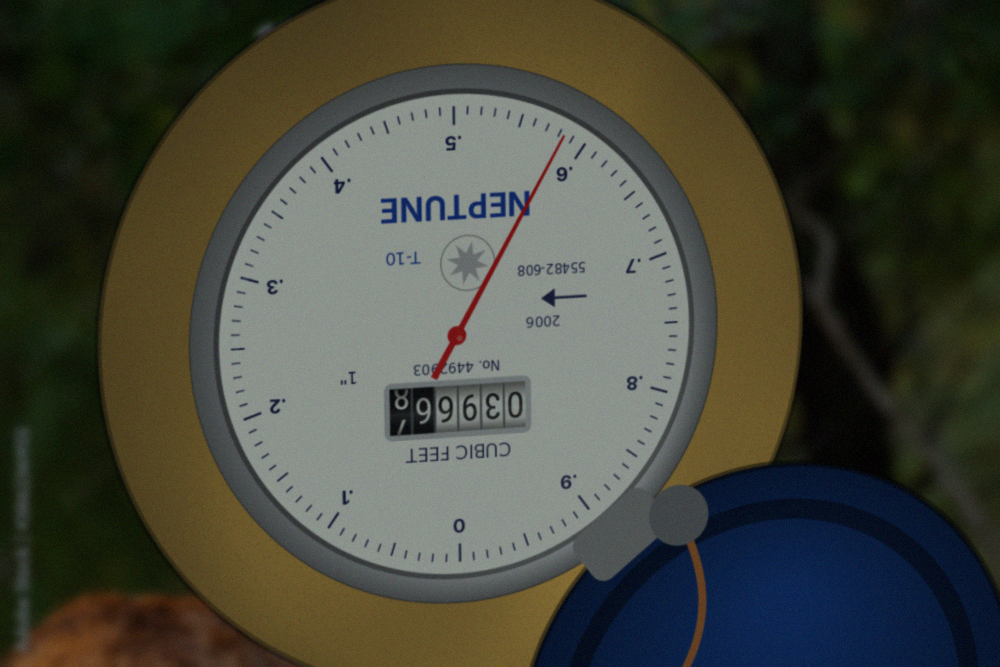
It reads 39667.58,ft³
